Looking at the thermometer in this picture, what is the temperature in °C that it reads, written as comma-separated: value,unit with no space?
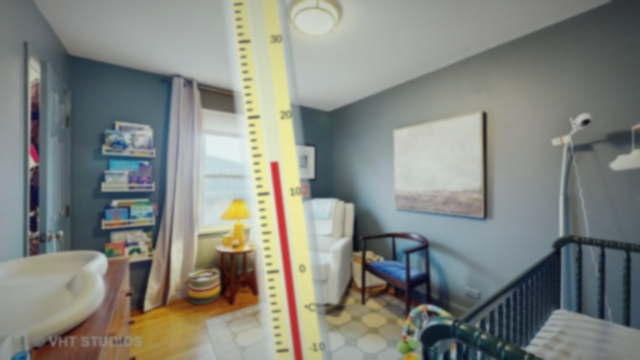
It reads 14,°C
